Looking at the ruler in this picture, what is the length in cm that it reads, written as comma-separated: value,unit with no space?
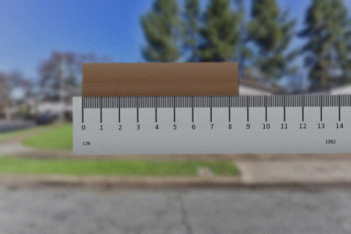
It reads 8.5,cm
